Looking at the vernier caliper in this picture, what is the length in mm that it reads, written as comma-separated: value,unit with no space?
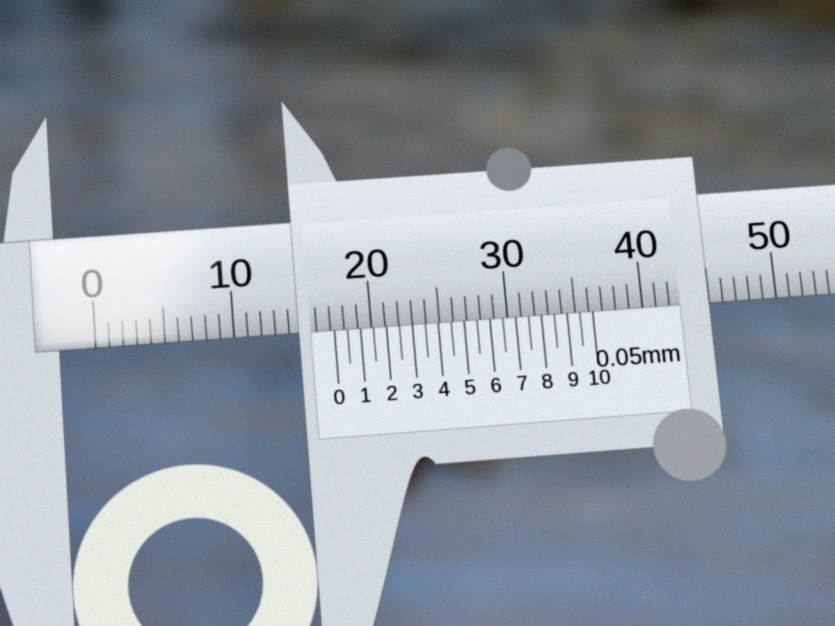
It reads 17.3,mm
